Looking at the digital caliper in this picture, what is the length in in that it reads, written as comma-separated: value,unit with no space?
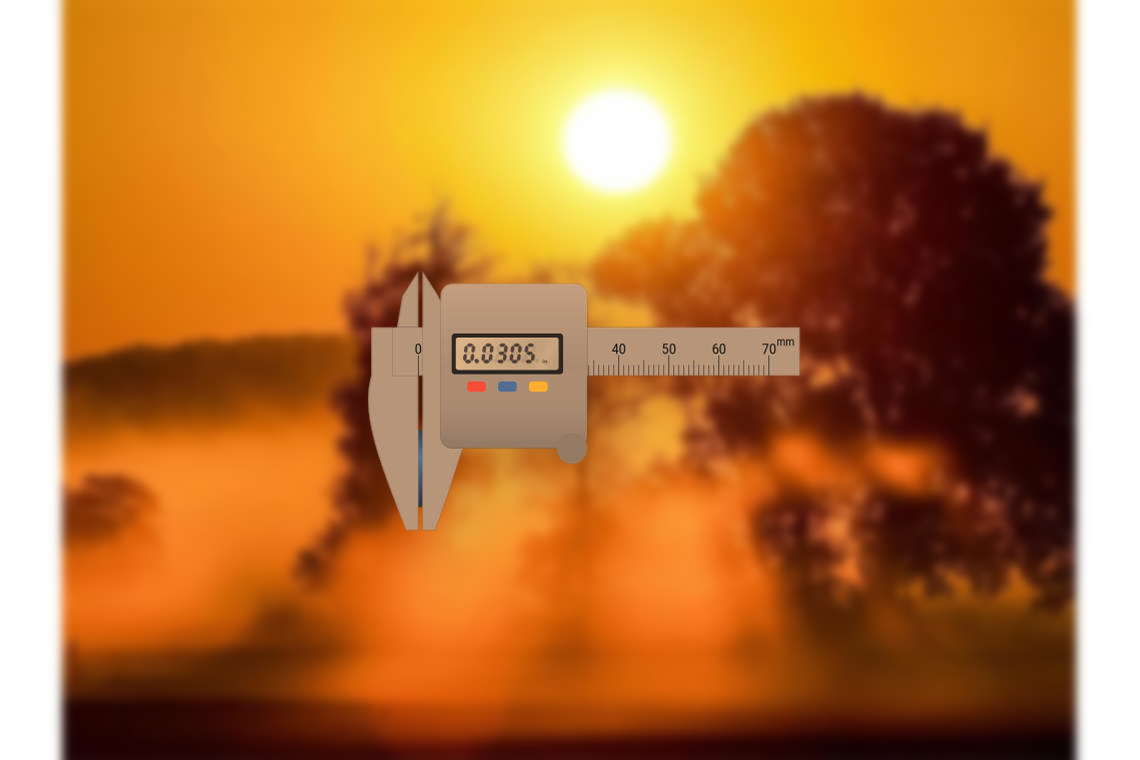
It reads 0.0305,in
